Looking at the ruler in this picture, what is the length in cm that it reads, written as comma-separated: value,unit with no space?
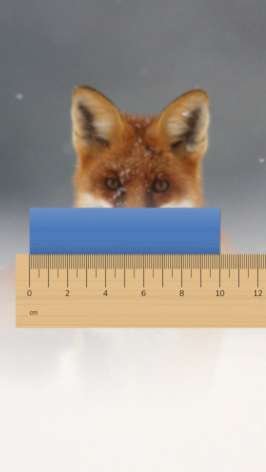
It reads 10,cm
